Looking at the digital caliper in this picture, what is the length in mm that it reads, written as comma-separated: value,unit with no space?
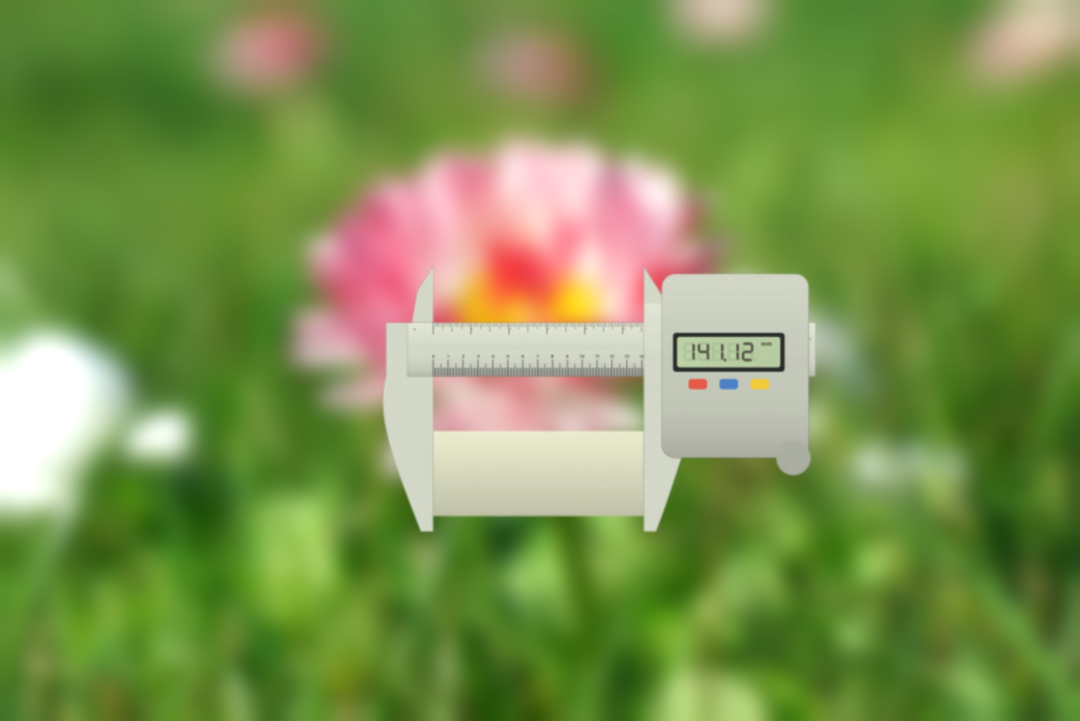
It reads 141.12,mm
